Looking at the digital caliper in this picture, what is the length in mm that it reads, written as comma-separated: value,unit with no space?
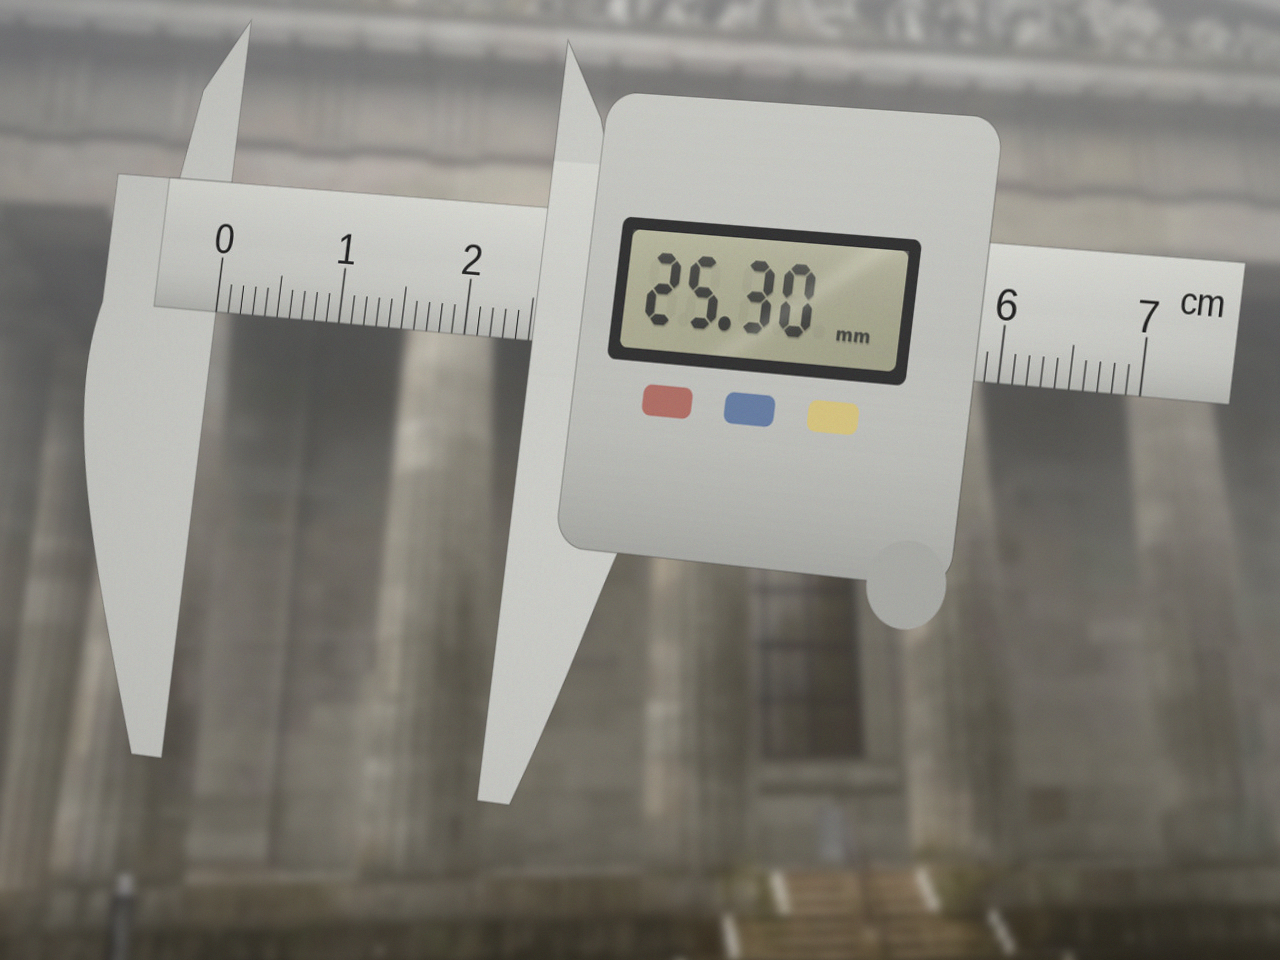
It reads 25.30,mm
